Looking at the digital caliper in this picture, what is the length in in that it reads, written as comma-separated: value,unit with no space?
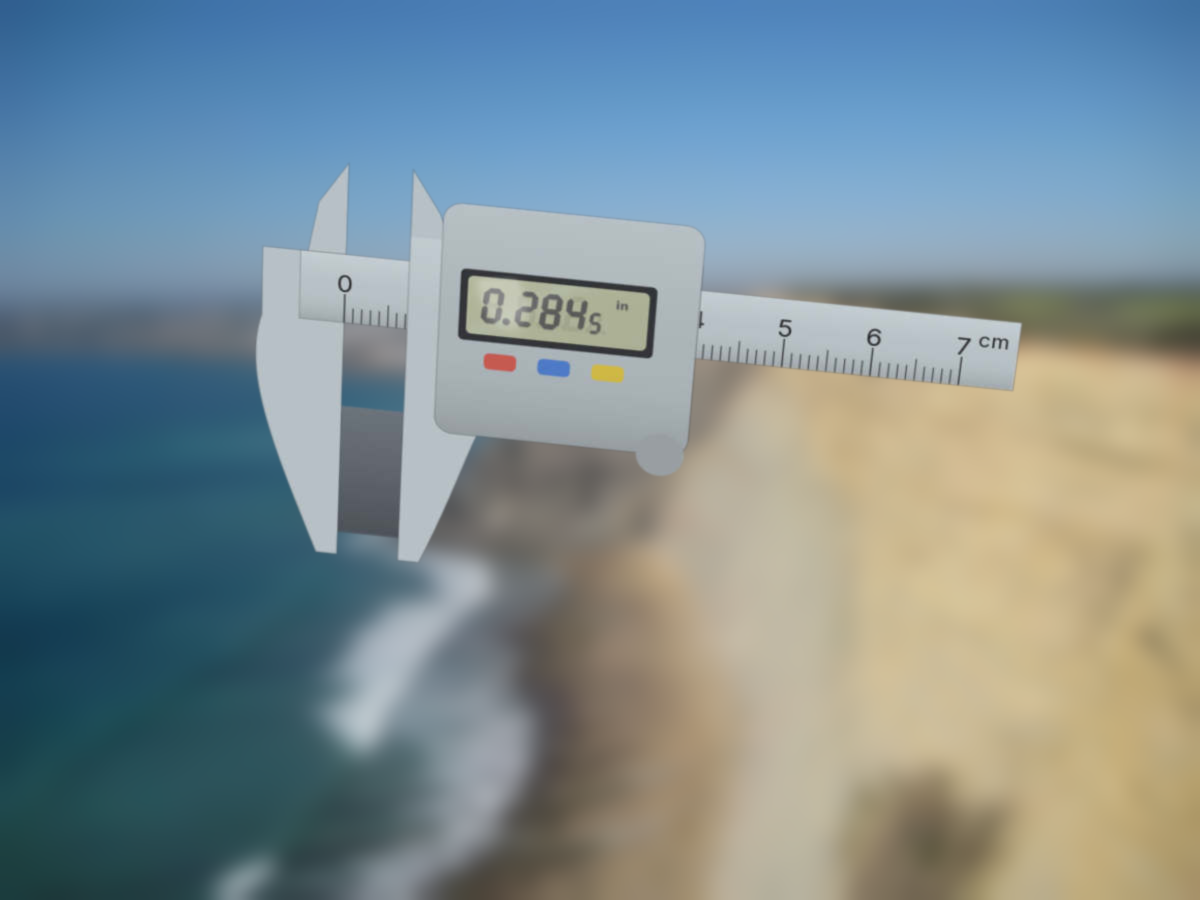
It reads 0.2845,in
